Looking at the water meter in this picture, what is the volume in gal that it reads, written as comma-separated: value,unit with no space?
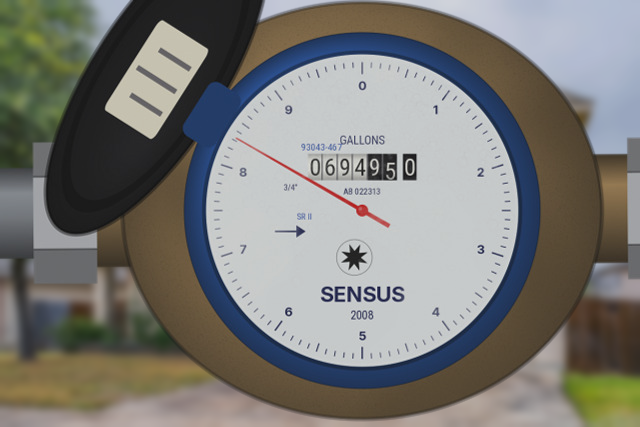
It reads 694948.3,gal
